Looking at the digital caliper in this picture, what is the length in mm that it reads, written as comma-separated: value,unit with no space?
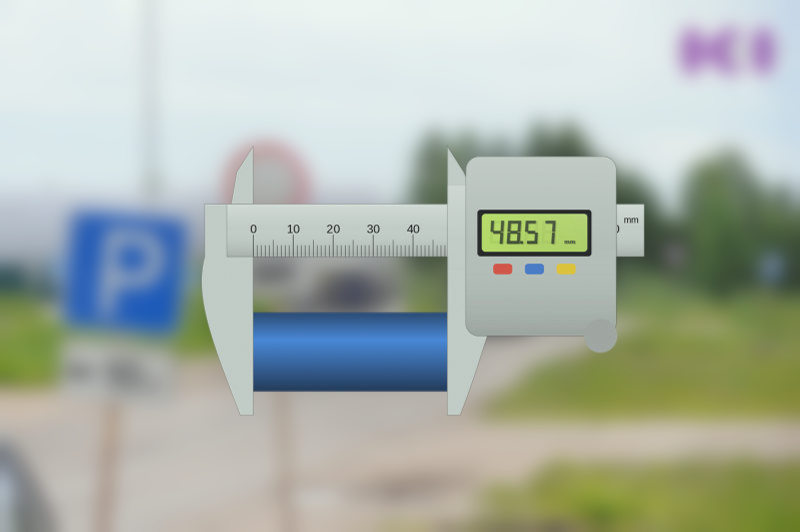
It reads 48.57,mm
